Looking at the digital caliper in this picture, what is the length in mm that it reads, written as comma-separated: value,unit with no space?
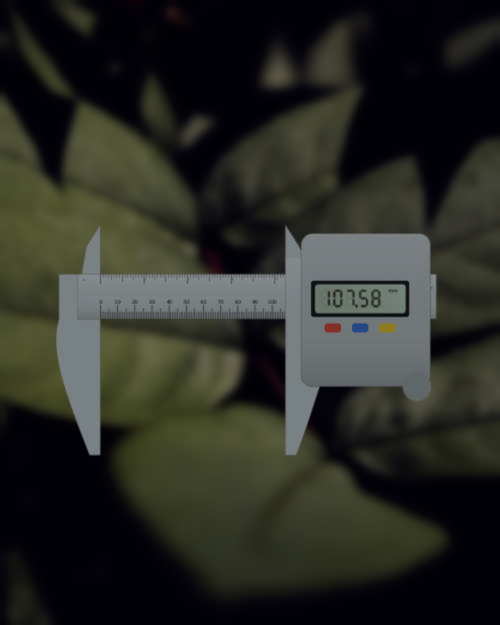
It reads 107.58,mm
